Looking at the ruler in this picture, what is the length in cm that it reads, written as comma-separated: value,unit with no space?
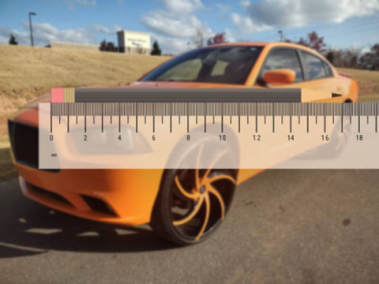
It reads 17,cm
